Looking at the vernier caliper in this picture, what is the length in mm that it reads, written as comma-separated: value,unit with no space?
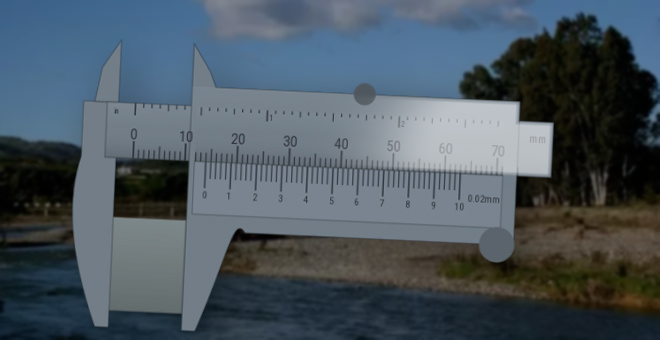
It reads 14.0,mm
